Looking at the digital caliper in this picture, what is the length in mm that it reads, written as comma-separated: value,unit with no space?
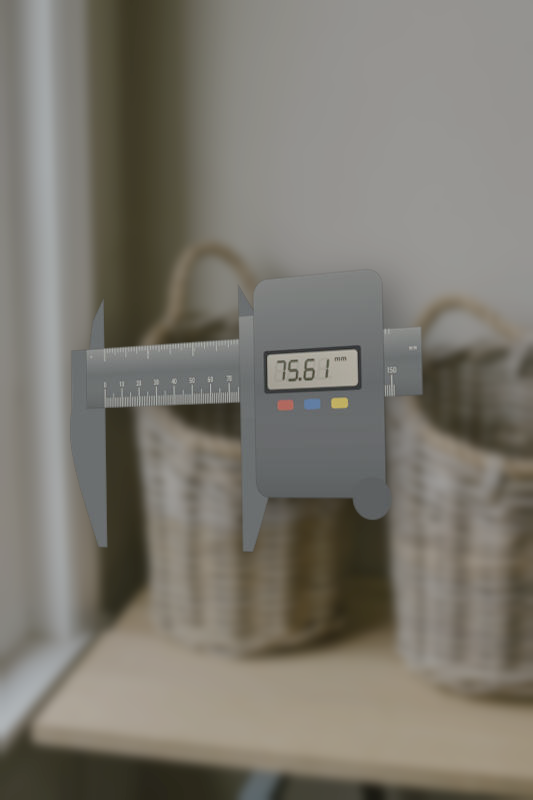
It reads 75.61,mm
